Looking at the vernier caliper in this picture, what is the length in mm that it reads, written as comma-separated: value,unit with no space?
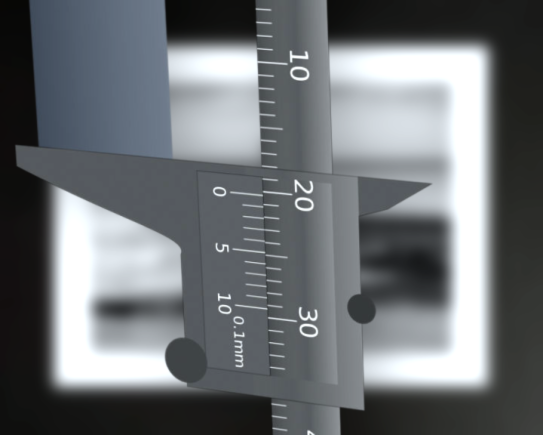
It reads 20.3,mm
